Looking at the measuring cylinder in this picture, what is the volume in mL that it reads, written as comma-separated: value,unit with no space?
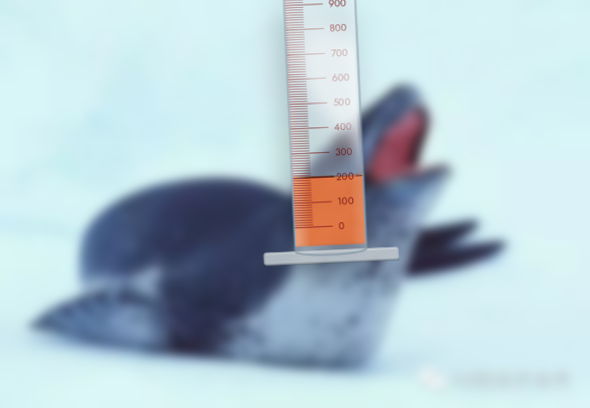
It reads 200,mL
